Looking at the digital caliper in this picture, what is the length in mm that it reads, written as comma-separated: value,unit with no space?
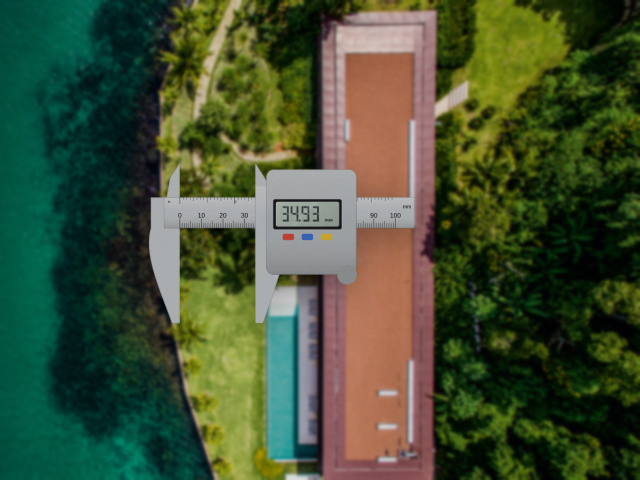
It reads 34.93,mm
